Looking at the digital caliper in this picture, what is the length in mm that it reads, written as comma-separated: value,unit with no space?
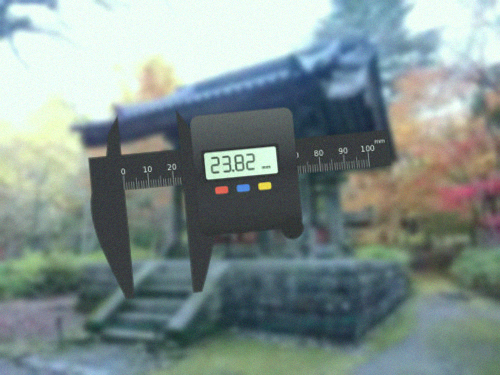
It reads 23.82,mm
